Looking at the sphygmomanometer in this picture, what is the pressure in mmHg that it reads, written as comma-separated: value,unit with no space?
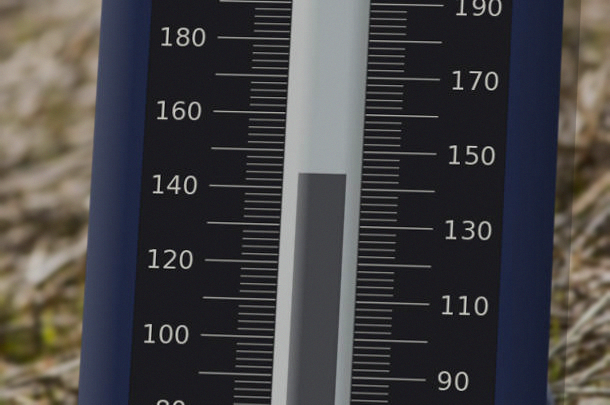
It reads 144,mmHg
